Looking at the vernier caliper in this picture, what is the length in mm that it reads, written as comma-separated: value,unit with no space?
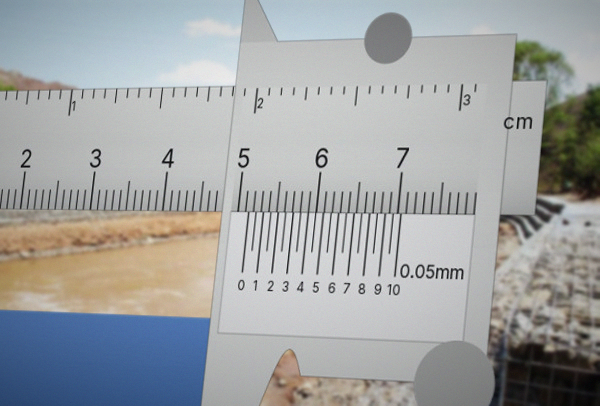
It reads 51.4,mm
